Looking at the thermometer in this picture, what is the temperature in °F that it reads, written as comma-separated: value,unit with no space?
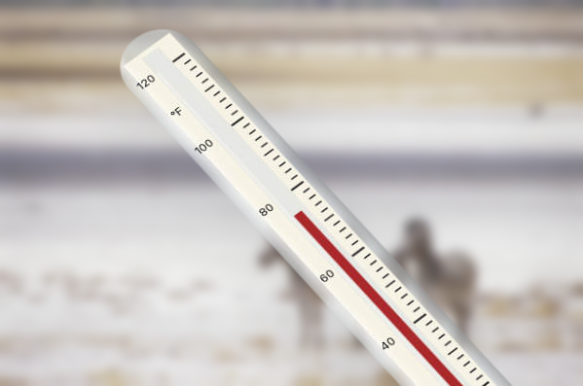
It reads 75,°F
